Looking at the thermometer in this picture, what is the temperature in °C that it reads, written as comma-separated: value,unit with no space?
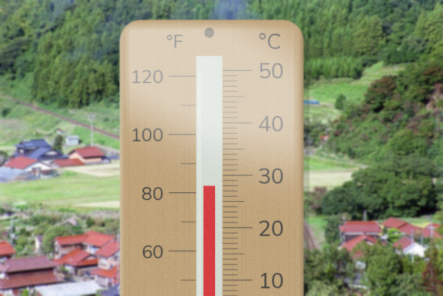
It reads 28,°C
